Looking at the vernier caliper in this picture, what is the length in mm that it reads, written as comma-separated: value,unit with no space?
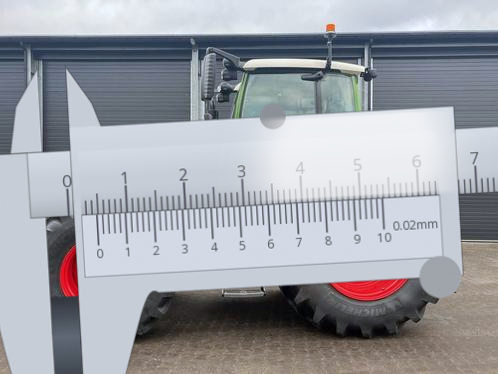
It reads 4.8,mm
